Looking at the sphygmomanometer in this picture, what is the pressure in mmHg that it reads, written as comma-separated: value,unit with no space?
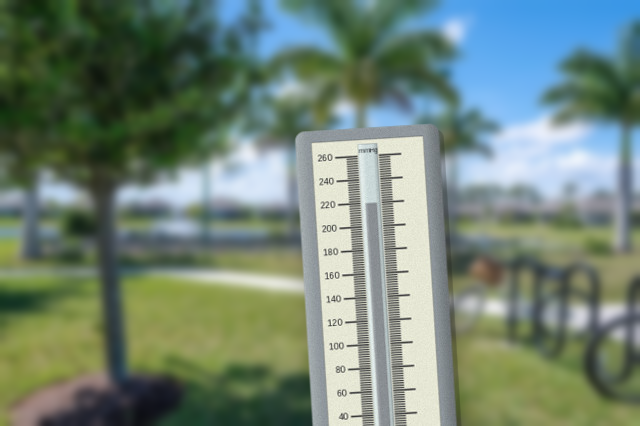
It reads 220,mmHg
